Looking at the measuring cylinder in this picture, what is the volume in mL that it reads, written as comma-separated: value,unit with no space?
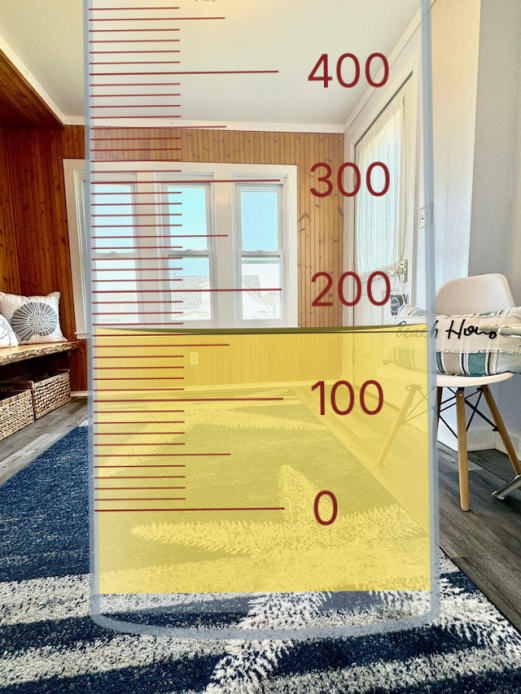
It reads 160,mL
